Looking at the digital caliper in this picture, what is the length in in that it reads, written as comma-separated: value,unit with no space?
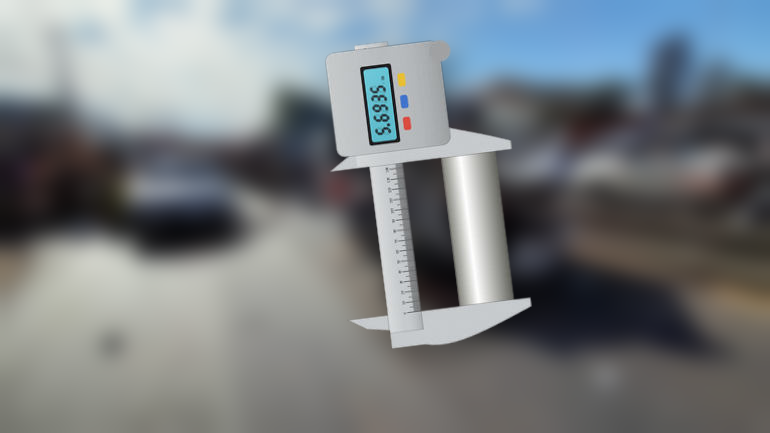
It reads 5.6935,in
